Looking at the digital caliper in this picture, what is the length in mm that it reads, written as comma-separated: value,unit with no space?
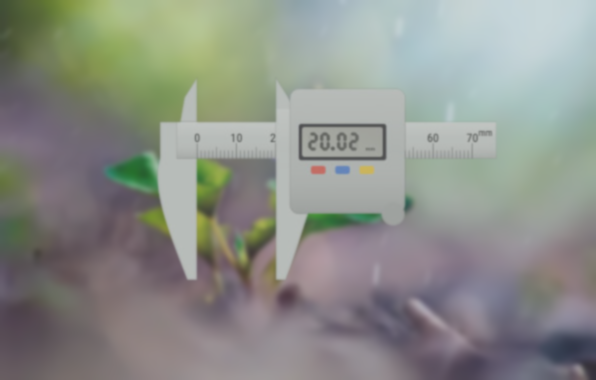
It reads 20.02,mm
